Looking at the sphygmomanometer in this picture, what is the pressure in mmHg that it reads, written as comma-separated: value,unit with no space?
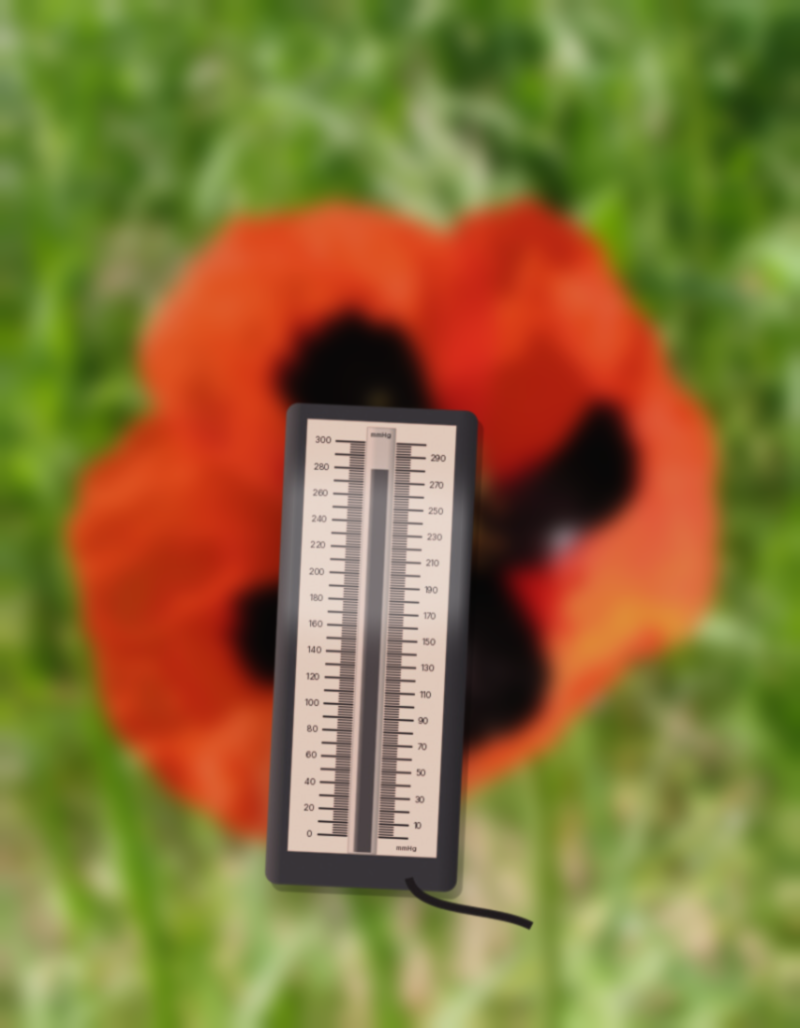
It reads 280,mmHg
